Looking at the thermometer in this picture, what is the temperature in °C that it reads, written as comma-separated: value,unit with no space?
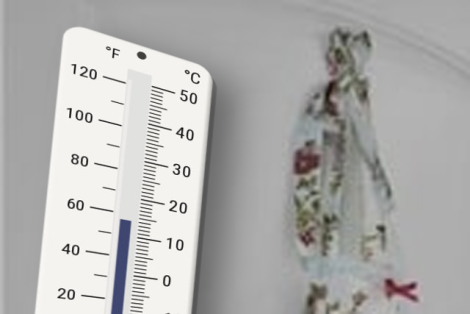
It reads 14,°C
